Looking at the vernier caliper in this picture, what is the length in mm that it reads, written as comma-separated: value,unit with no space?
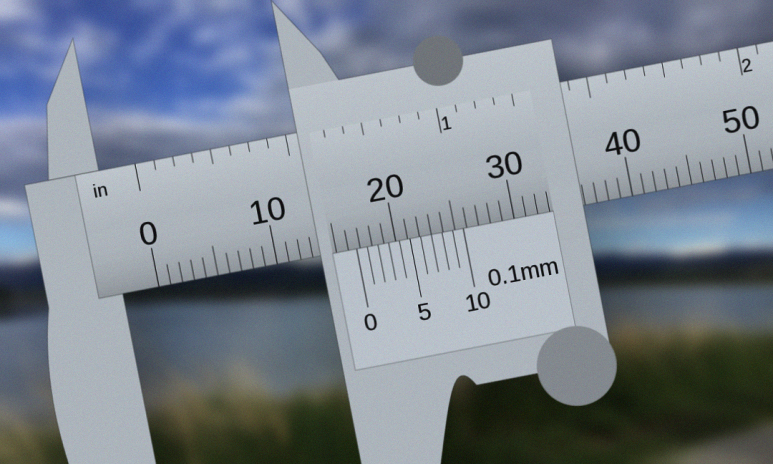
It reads 16.7,mm
